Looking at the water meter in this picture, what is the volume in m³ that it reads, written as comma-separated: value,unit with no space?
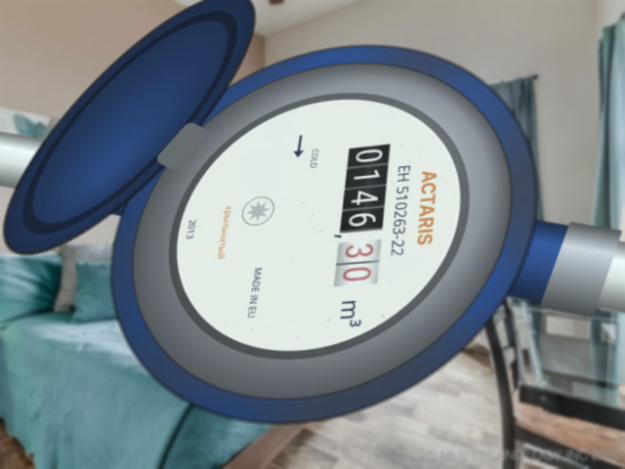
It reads 146.30,m³
